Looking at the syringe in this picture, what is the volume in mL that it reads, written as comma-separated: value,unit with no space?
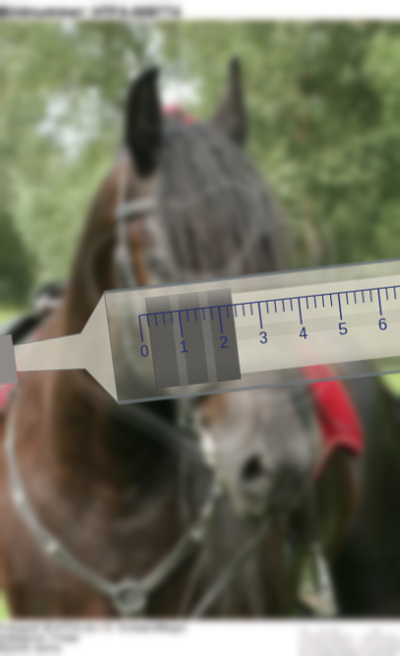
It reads 0.2,mL
